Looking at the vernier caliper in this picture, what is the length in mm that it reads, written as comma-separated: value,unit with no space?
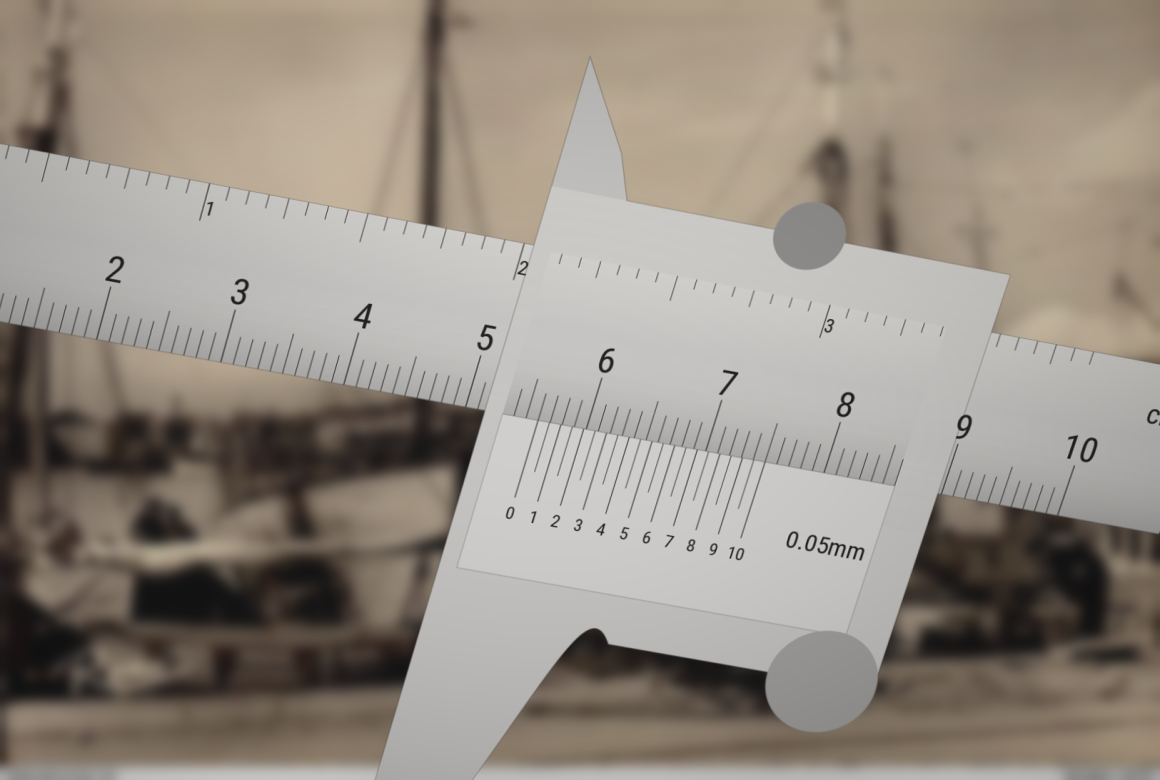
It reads 56.0,mm
